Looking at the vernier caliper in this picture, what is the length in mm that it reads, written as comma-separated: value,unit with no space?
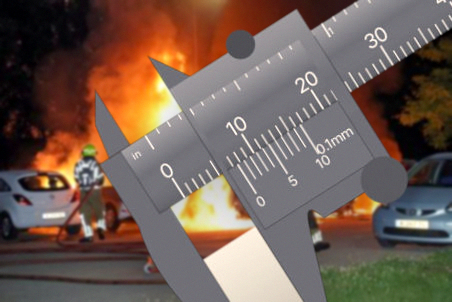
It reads 7.6,mm
